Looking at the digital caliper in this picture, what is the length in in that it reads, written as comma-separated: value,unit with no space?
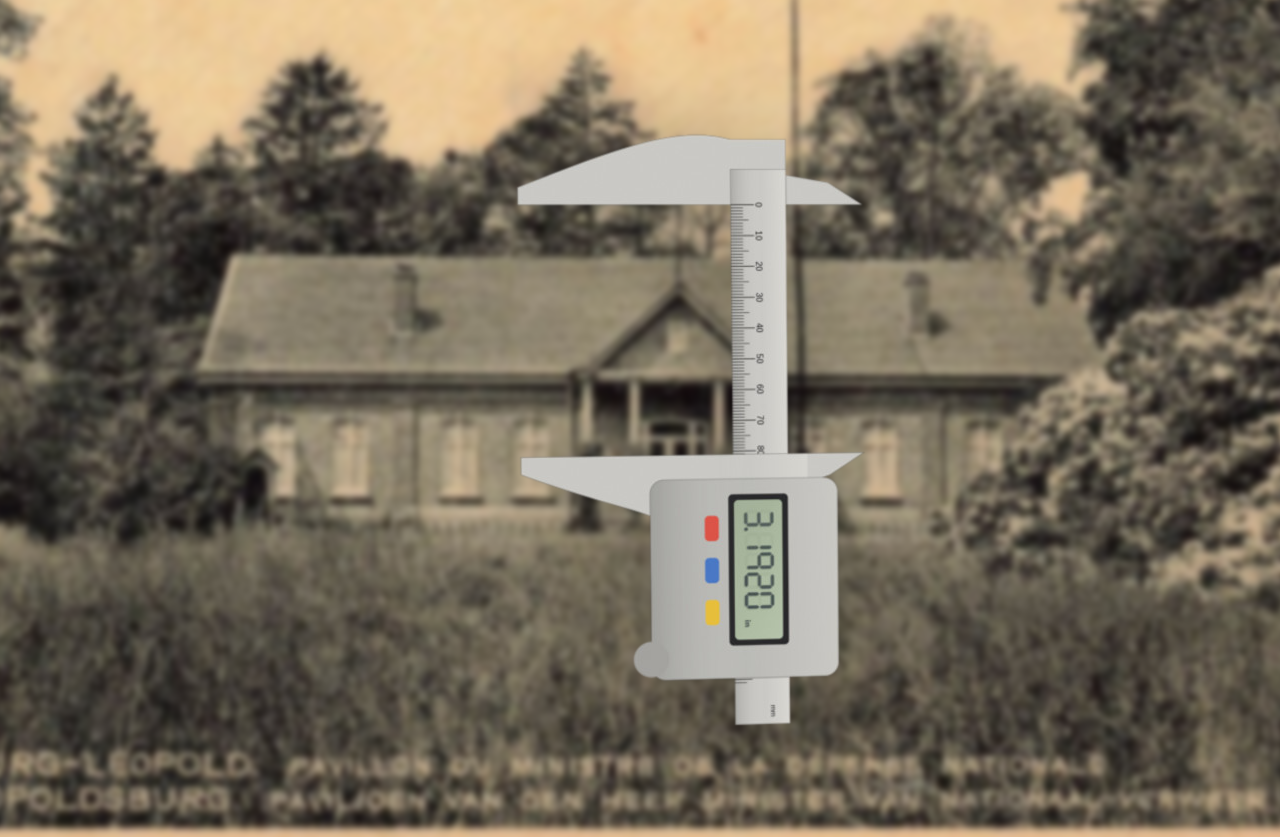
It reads 3.1920,in
